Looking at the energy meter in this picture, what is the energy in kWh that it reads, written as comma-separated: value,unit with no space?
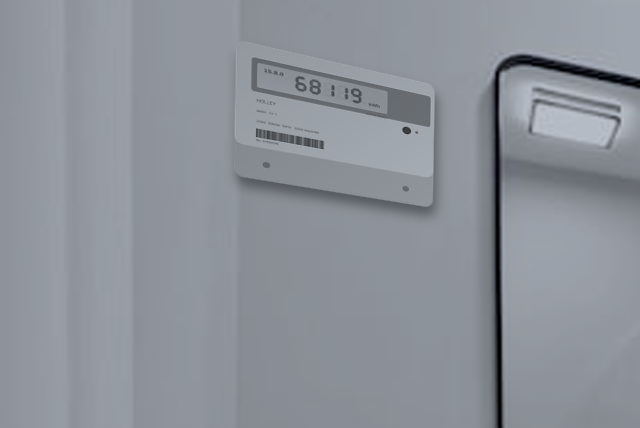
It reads 68119,kWh
